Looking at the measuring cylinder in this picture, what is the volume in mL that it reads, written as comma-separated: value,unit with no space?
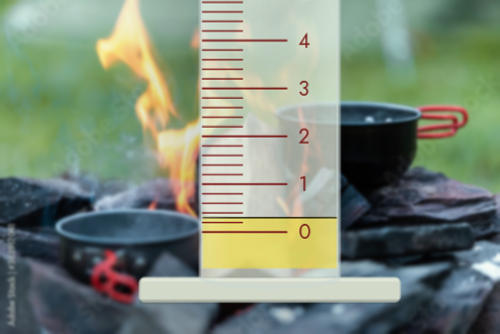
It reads 0.3,mL
